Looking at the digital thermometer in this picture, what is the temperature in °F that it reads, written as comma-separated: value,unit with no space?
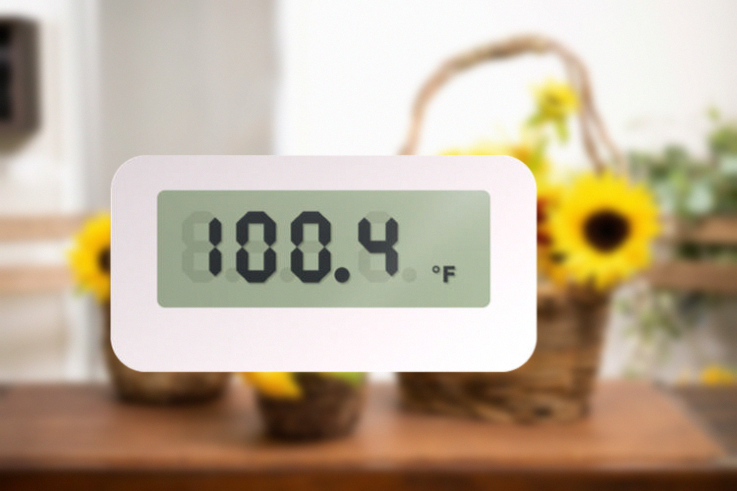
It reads 100.4,°F
